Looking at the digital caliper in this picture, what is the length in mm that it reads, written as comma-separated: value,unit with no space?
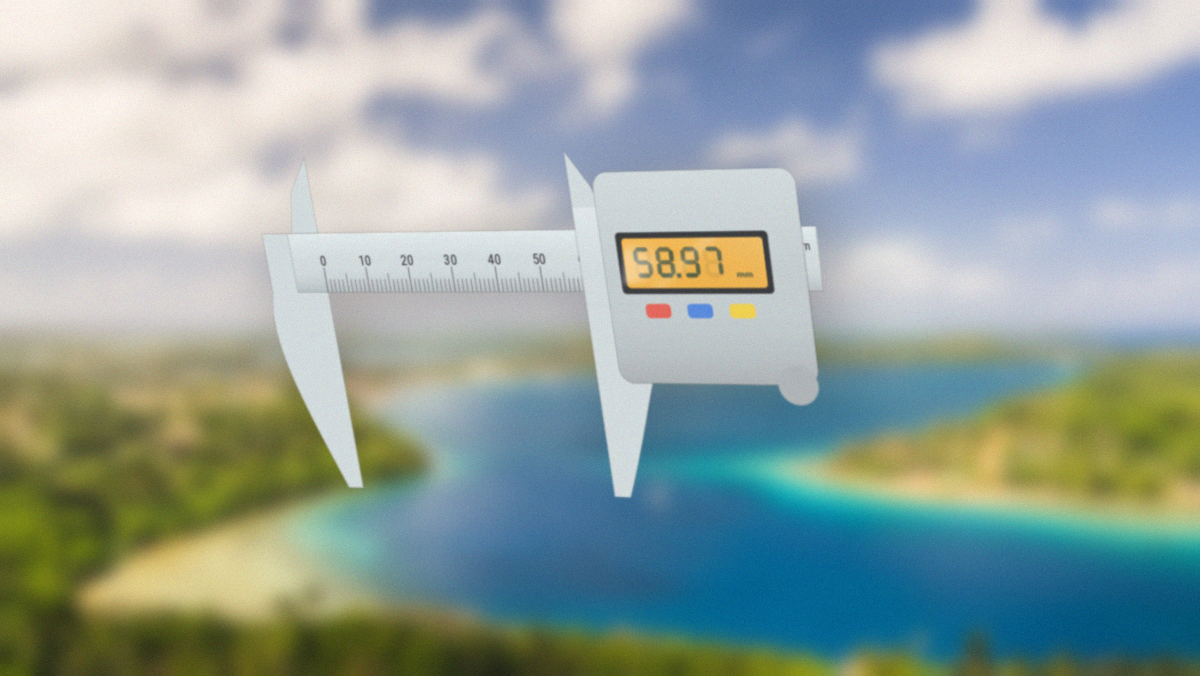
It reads 58.97,mm
